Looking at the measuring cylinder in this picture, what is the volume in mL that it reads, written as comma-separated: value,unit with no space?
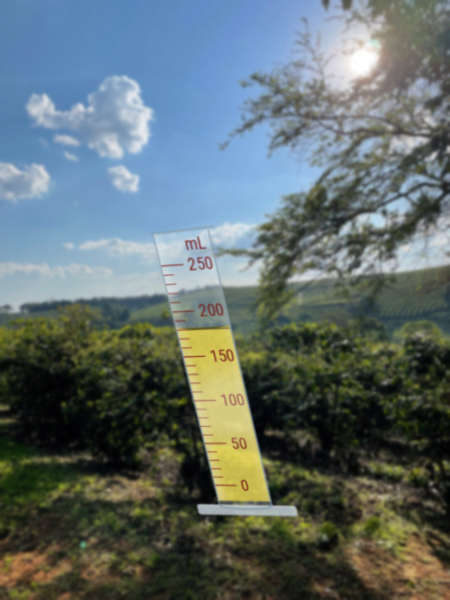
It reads 180,mL
